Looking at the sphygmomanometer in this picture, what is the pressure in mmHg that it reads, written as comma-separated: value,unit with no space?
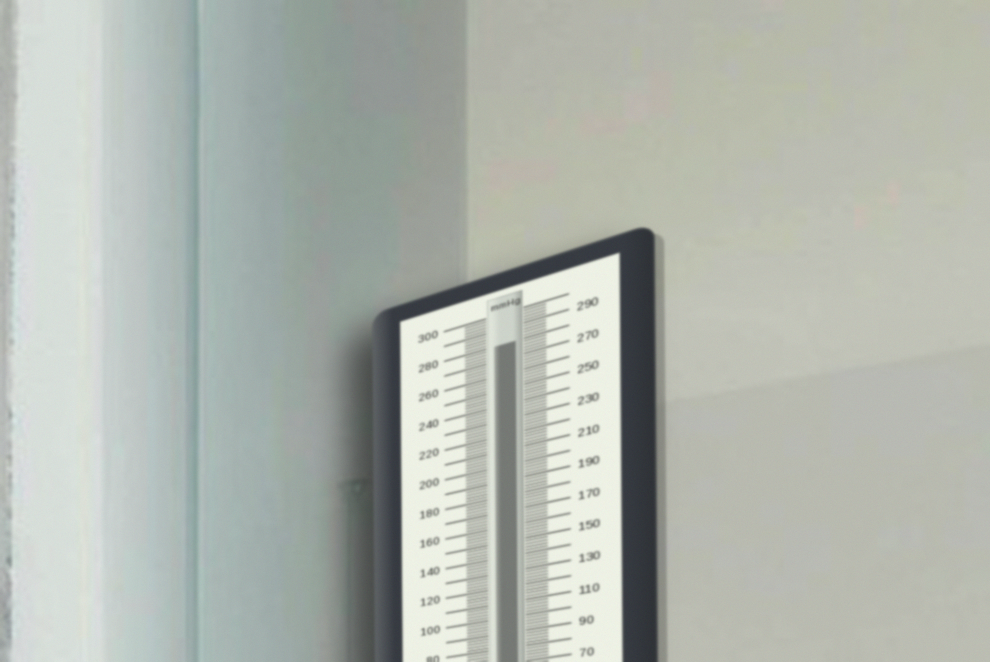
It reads 280,mmHg
